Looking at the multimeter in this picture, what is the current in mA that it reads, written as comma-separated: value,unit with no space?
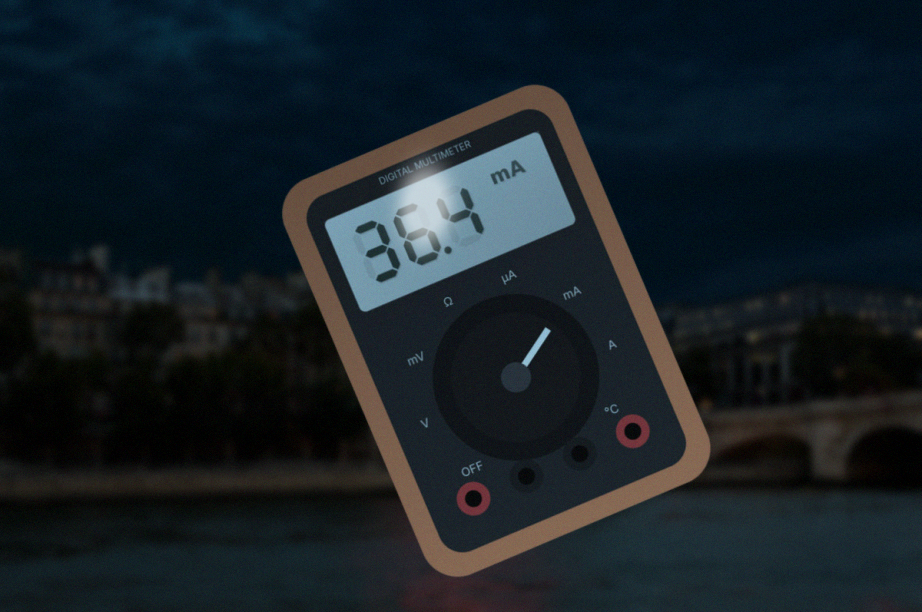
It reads 36.4,mA
